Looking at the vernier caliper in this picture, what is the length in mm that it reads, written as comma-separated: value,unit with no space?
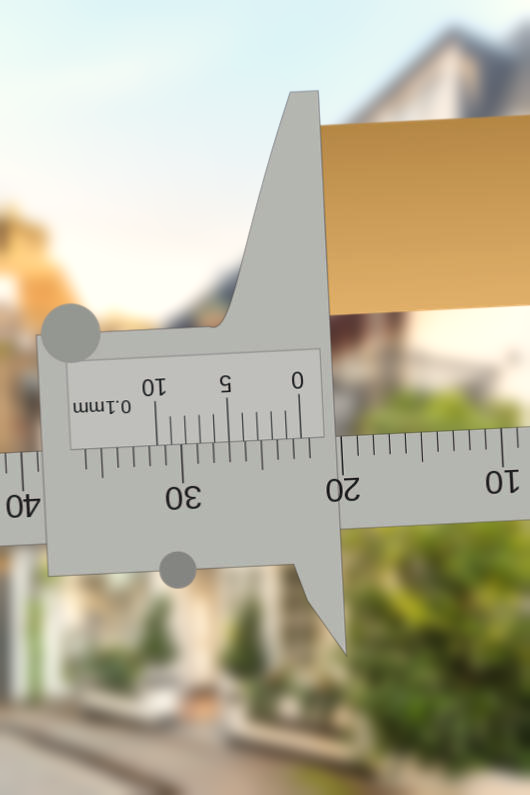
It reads 22.5,mm
